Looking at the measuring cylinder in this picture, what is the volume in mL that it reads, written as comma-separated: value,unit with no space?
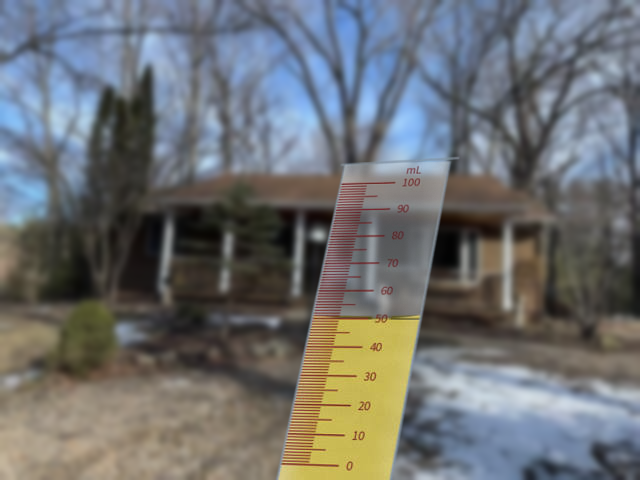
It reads 50,mL
